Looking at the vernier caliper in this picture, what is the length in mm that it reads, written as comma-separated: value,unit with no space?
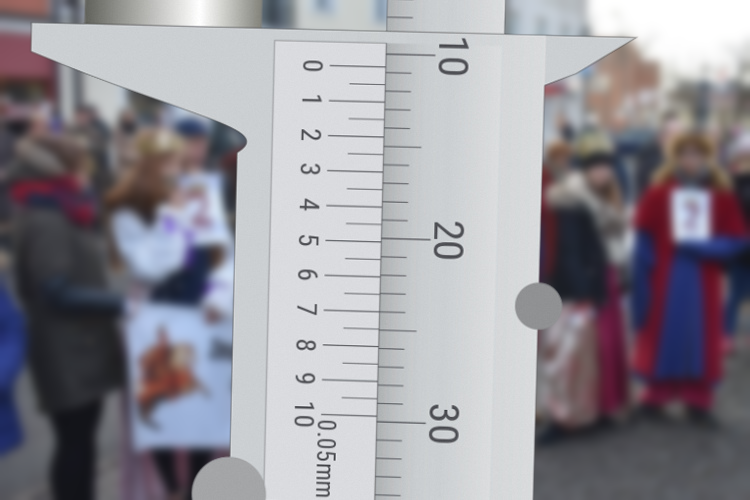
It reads 10.7,mm
